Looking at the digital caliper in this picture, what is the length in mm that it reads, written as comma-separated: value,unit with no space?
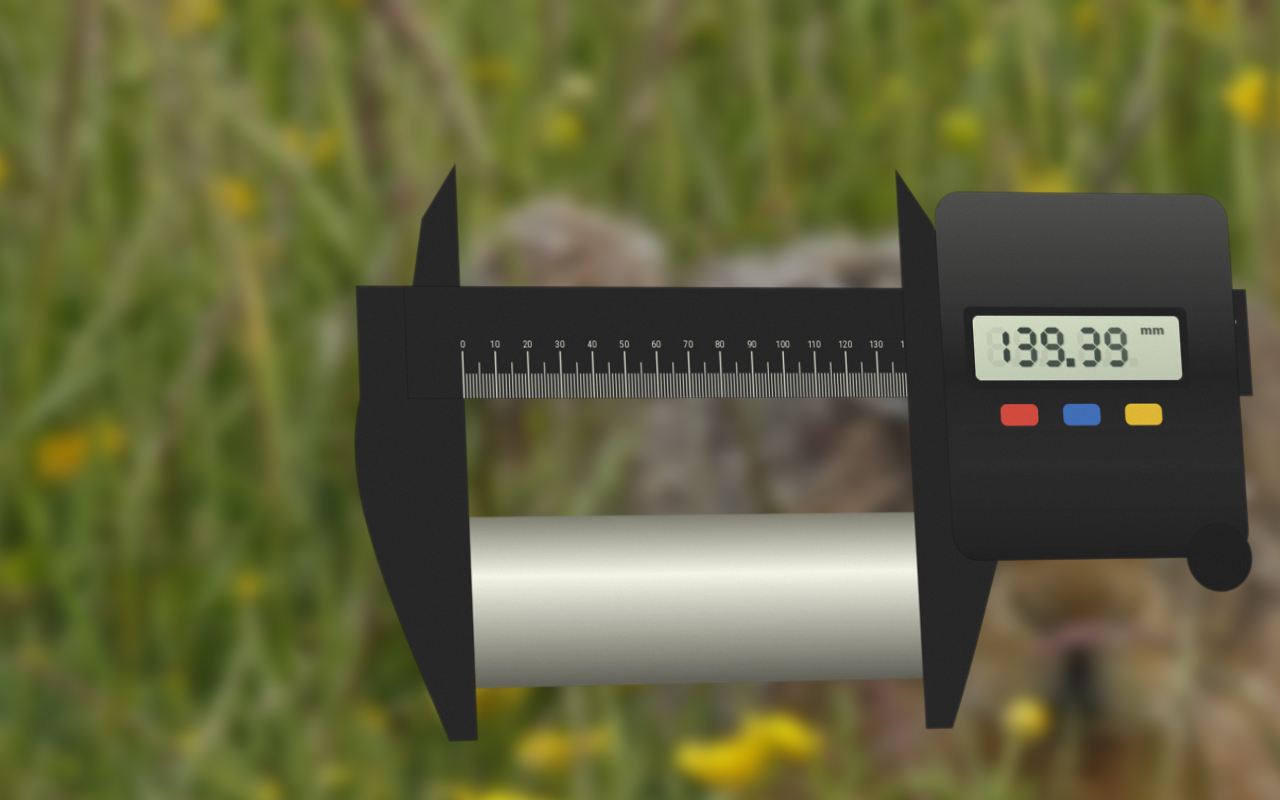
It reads 139.39,mm
